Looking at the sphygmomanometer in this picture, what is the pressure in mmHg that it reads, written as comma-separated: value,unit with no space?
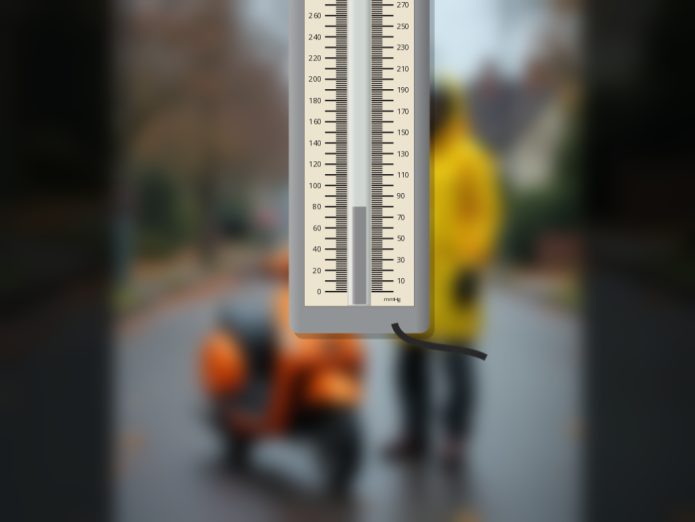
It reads 80,mmHg
